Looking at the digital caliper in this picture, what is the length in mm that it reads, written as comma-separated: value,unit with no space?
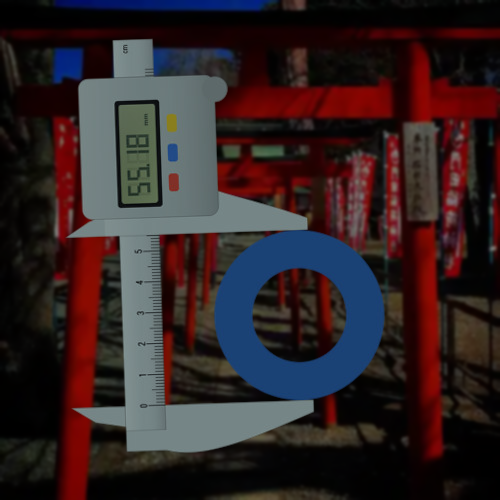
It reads 55.18,mm
